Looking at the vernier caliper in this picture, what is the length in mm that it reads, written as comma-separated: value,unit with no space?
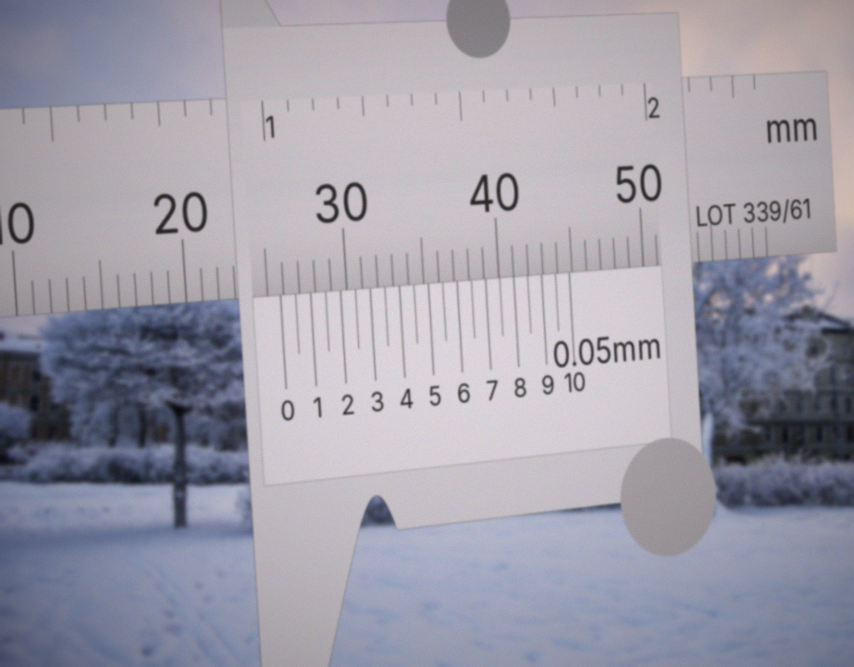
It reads 25.8,mm
